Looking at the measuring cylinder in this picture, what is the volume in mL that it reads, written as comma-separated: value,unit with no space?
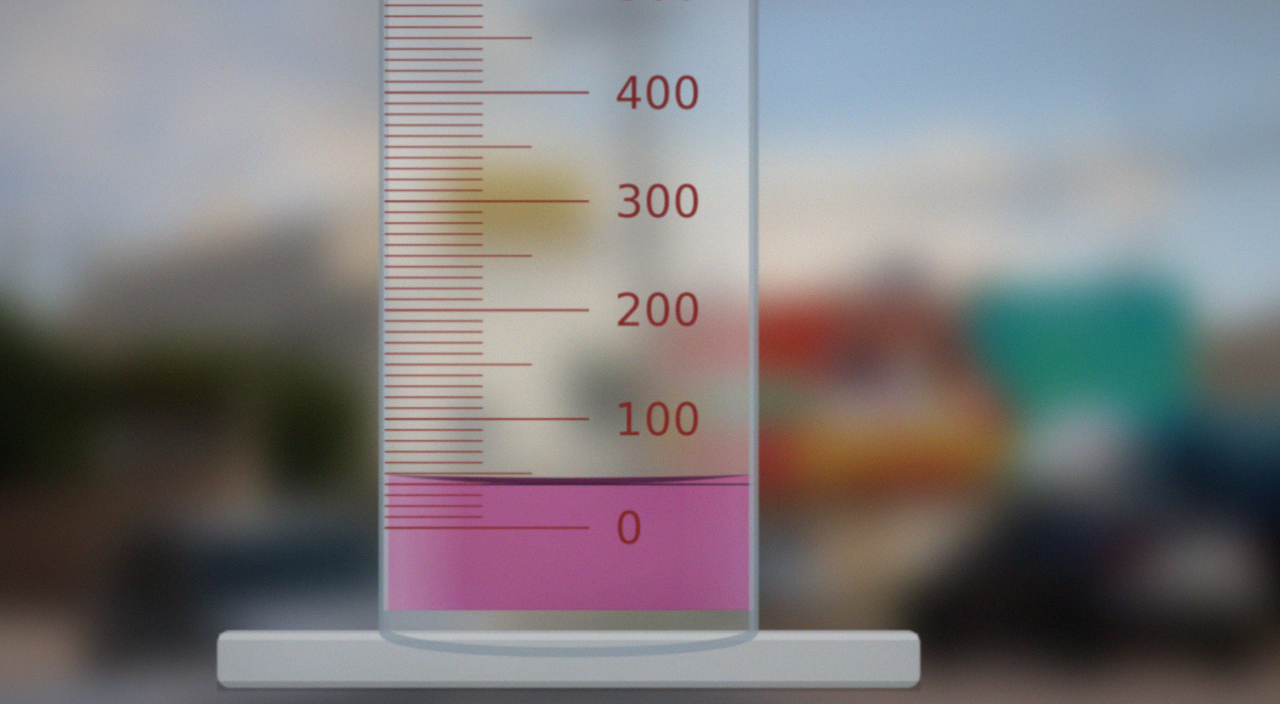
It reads 40,mL
